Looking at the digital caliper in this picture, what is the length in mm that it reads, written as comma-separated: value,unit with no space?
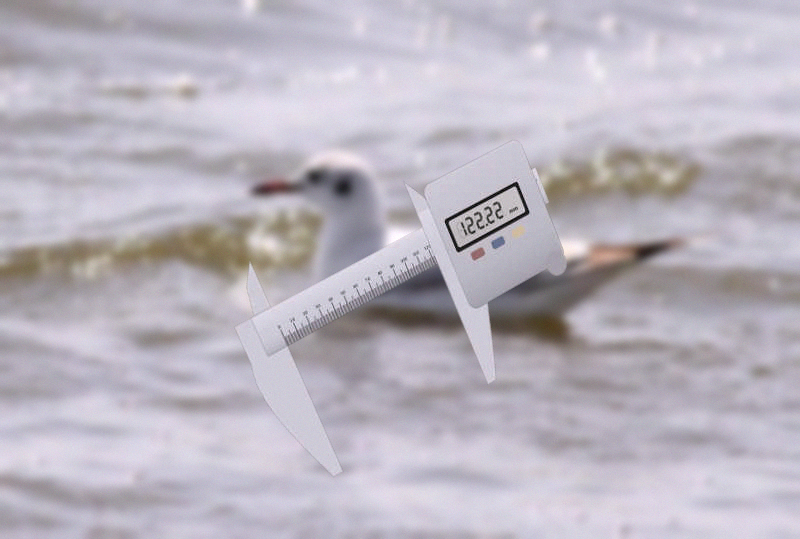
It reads 122.22,mm
